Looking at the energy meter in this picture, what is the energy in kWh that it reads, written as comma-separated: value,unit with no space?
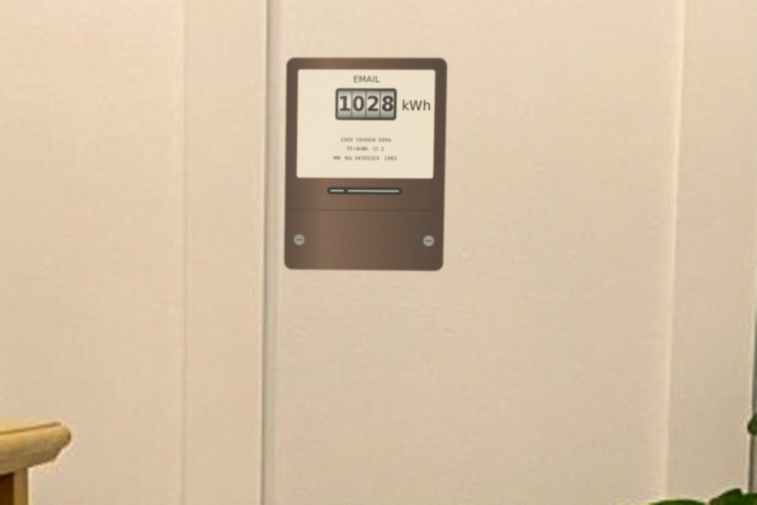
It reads 1028,kWh
